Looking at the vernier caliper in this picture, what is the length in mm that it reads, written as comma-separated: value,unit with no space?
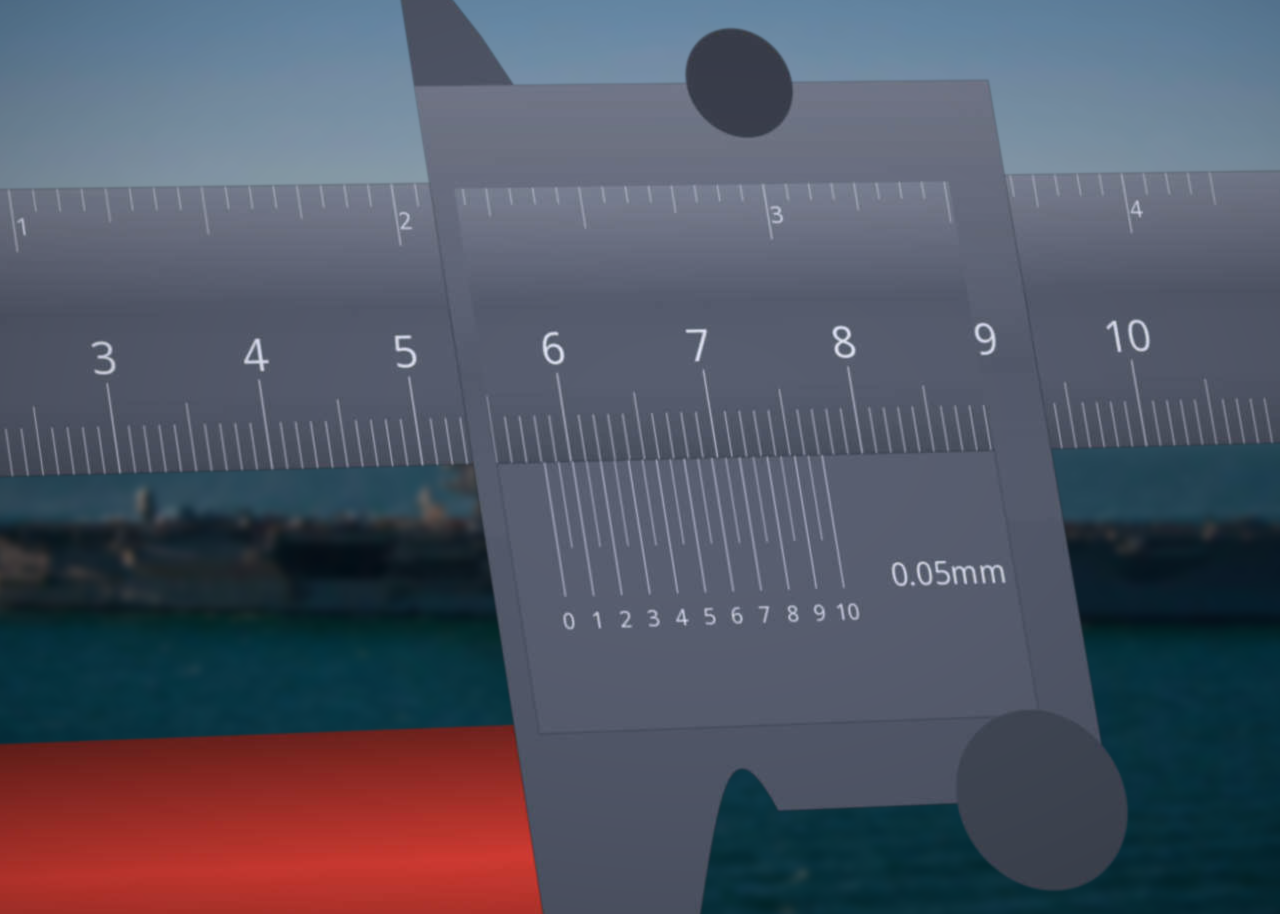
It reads 58.2,mm
